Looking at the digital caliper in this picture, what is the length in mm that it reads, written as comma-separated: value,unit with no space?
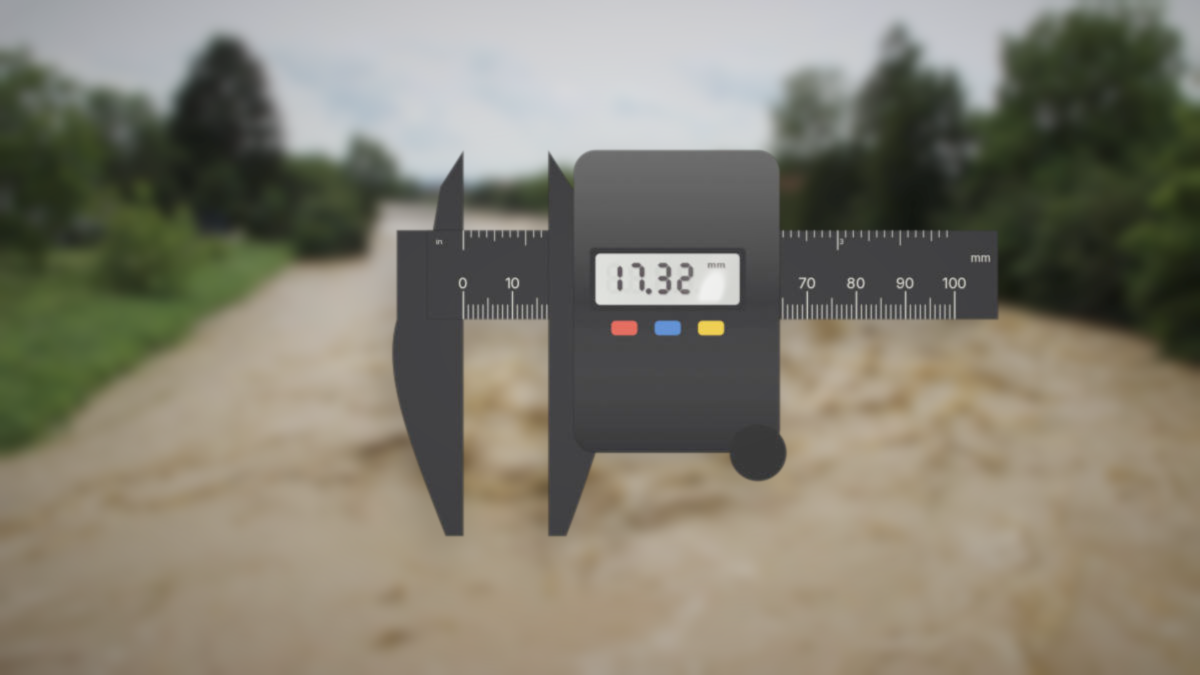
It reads 17.32,mm
